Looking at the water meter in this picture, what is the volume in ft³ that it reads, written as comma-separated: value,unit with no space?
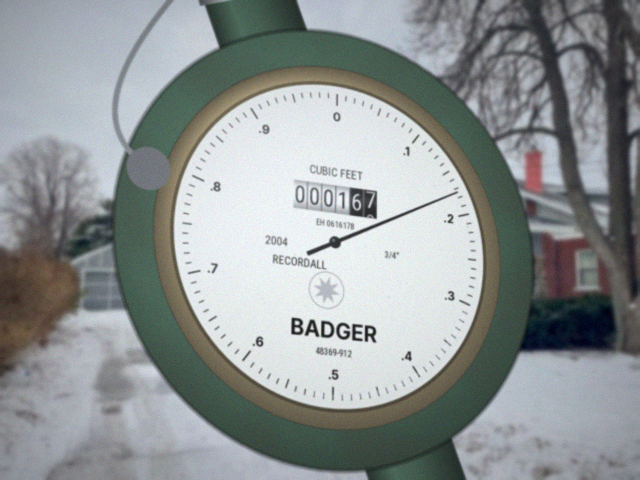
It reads 167.17,ft³
